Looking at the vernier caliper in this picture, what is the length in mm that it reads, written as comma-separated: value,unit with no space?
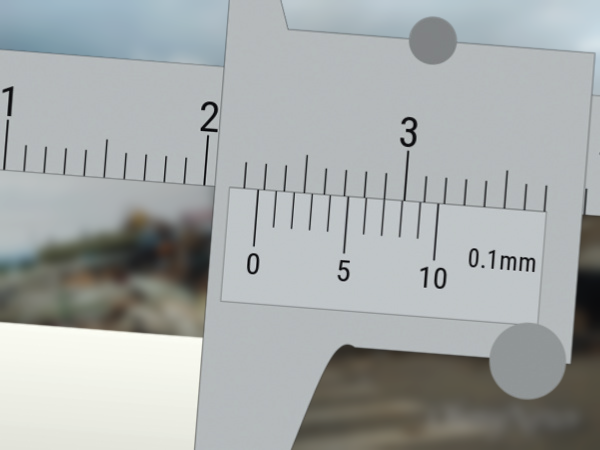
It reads 22.7,mm
